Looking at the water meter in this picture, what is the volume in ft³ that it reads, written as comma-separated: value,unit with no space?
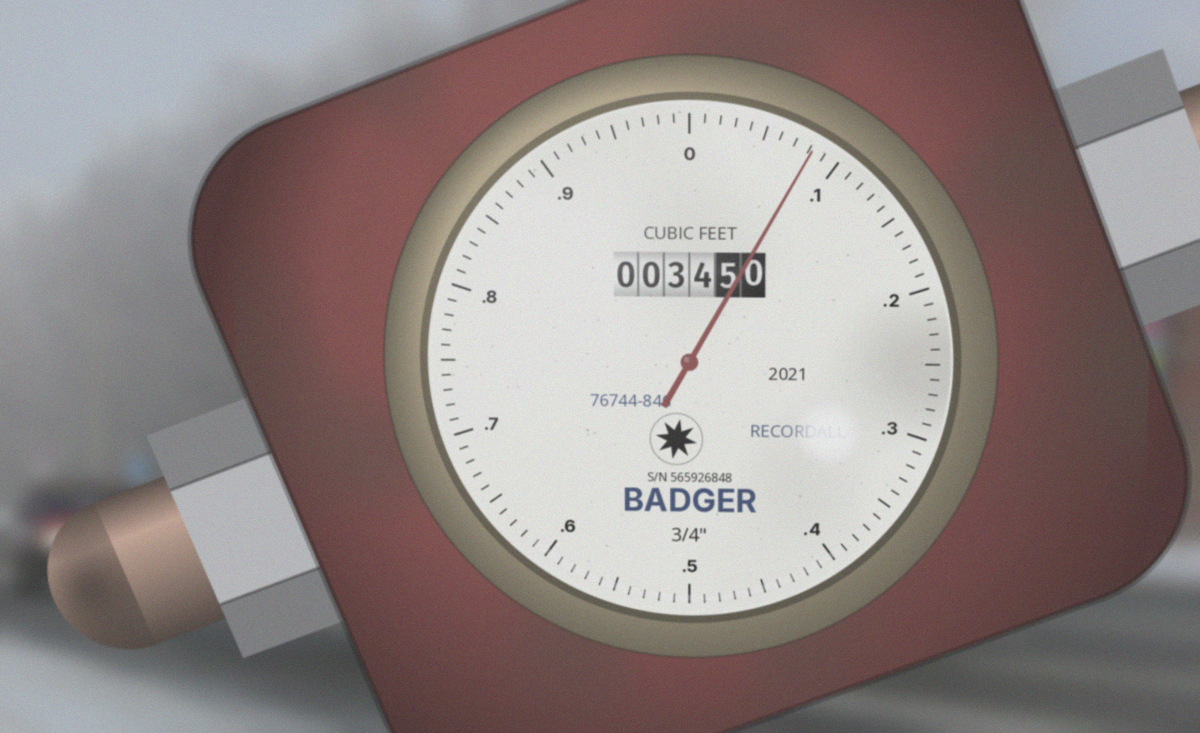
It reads 3450.08,ft³
